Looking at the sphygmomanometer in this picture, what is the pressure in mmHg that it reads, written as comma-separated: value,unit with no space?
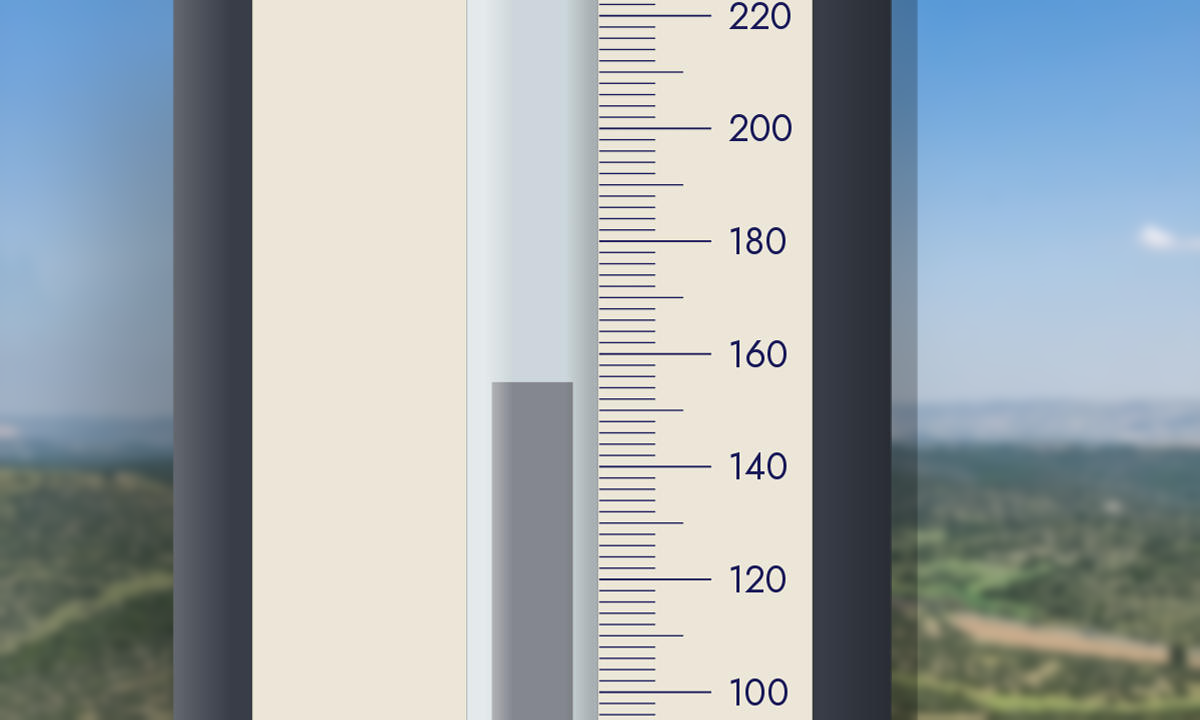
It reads 155,mmHg
